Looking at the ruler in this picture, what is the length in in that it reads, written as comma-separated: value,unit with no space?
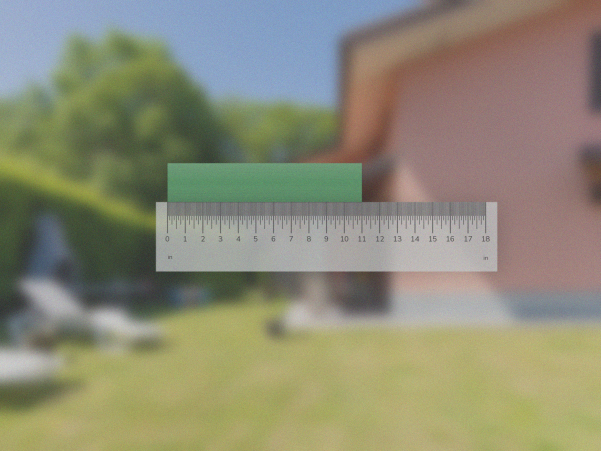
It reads 11,in
